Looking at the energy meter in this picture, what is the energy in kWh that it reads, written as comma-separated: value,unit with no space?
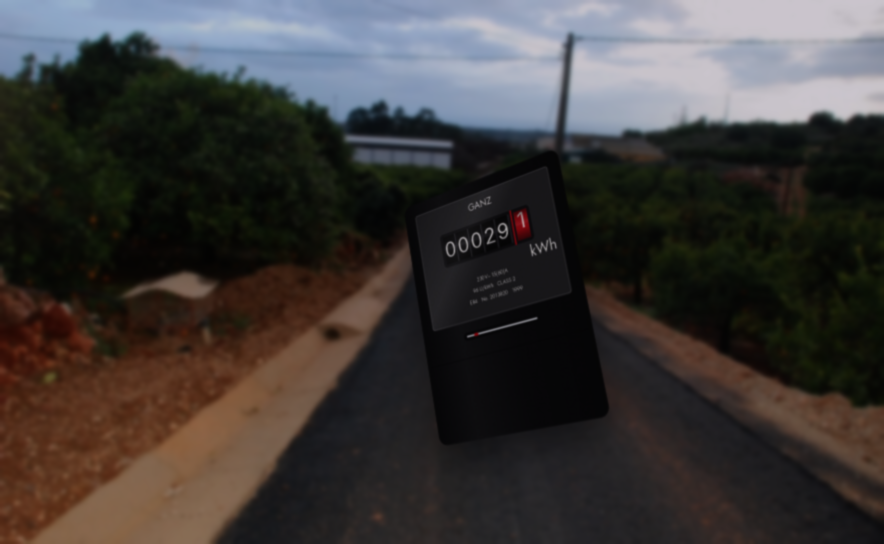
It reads 29.1,kWh
